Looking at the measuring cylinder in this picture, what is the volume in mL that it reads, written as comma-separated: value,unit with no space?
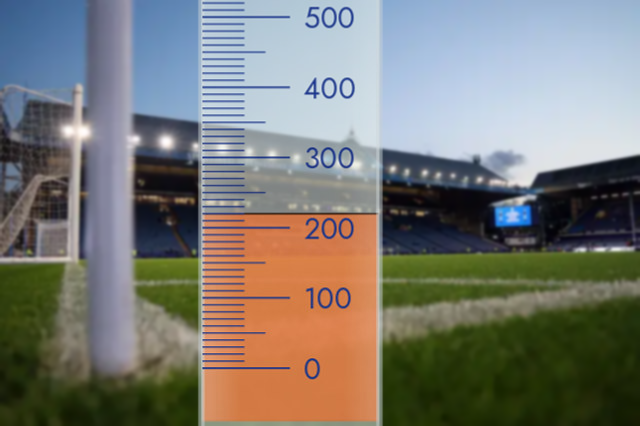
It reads 220,mL
